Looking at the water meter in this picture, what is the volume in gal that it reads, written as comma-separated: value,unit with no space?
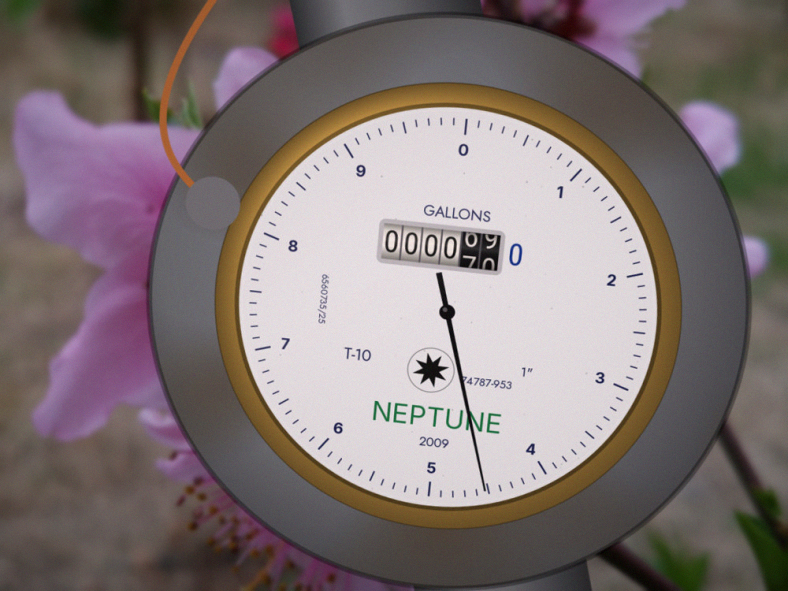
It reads 694.5,gal
